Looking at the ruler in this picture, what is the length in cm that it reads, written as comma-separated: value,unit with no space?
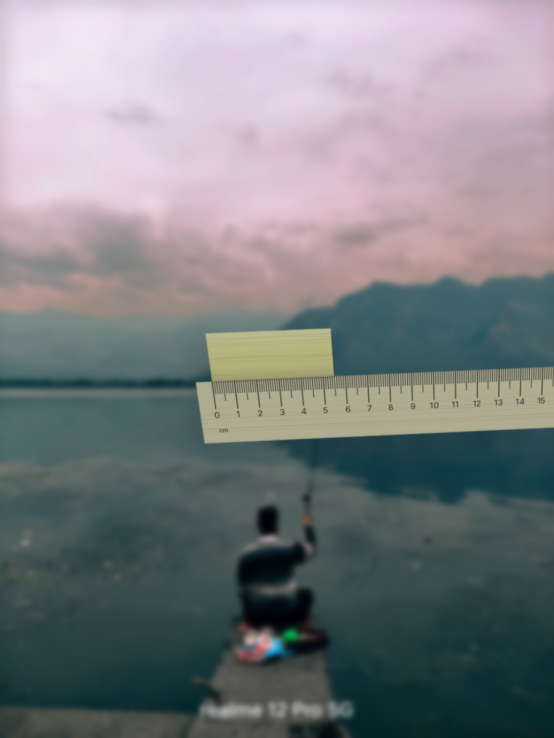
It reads 5.5,cm
